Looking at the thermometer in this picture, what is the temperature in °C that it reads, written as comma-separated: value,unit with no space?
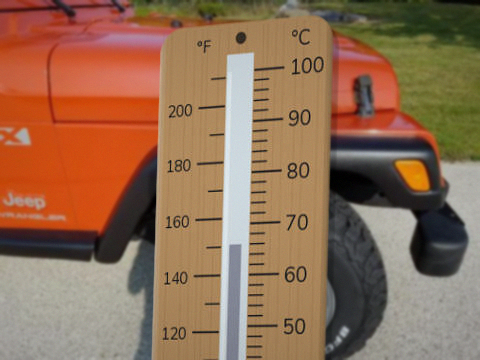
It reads 66,°C
